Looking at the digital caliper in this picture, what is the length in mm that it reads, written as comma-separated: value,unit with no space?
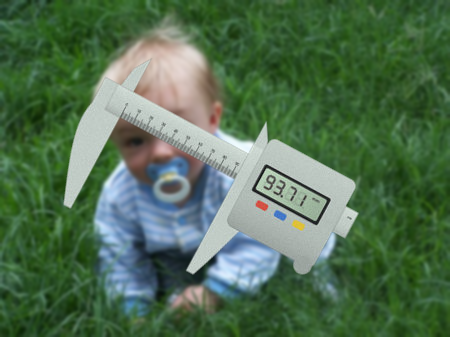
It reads 93.71,mm
